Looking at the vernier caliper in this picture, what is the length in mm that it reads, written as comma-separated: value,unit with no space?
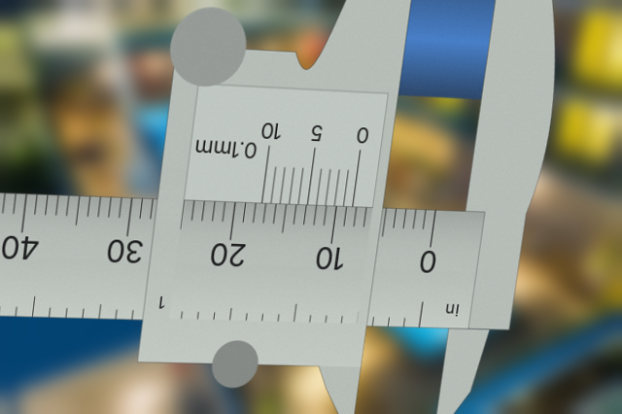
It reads 8.4,mm
